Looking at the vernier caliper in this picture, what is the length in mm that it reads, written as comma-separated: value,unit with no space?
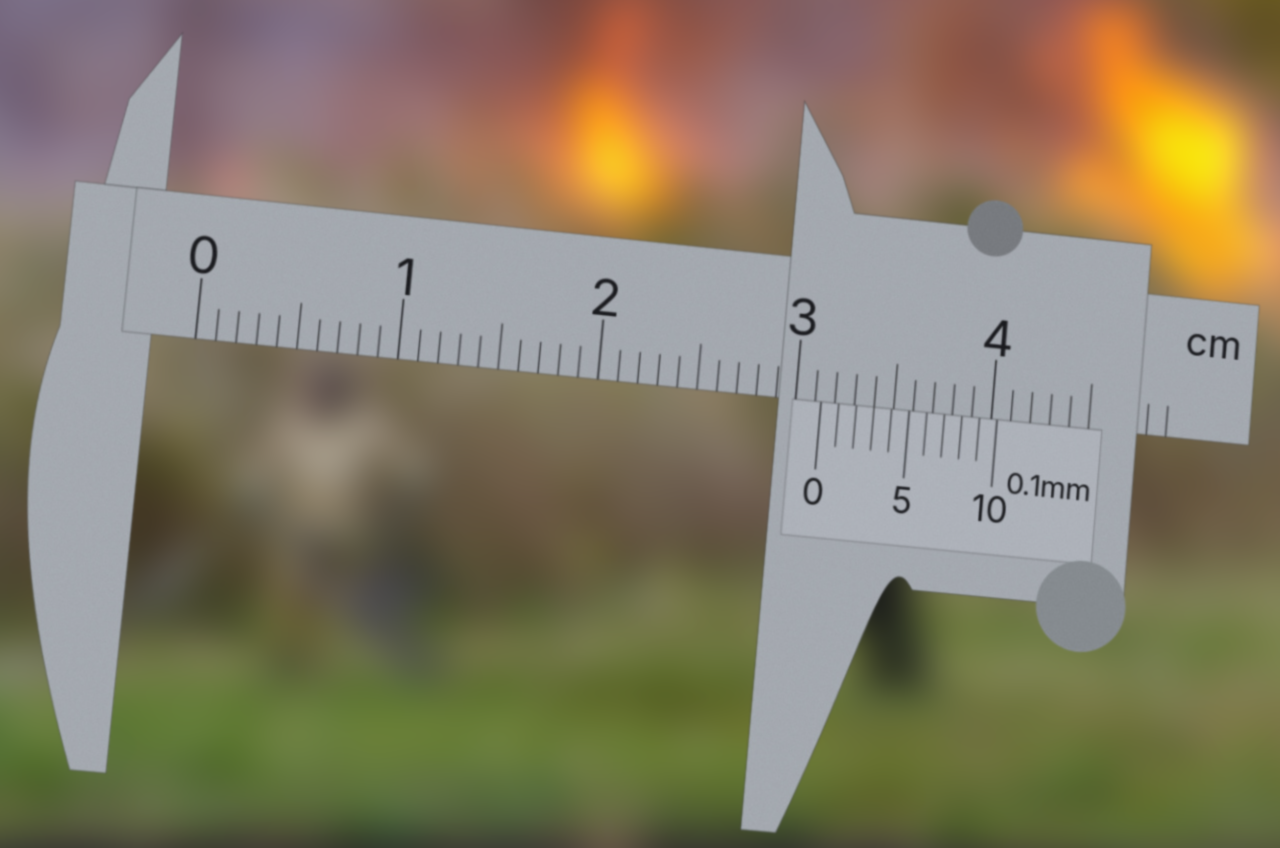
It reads 31.3,mm
